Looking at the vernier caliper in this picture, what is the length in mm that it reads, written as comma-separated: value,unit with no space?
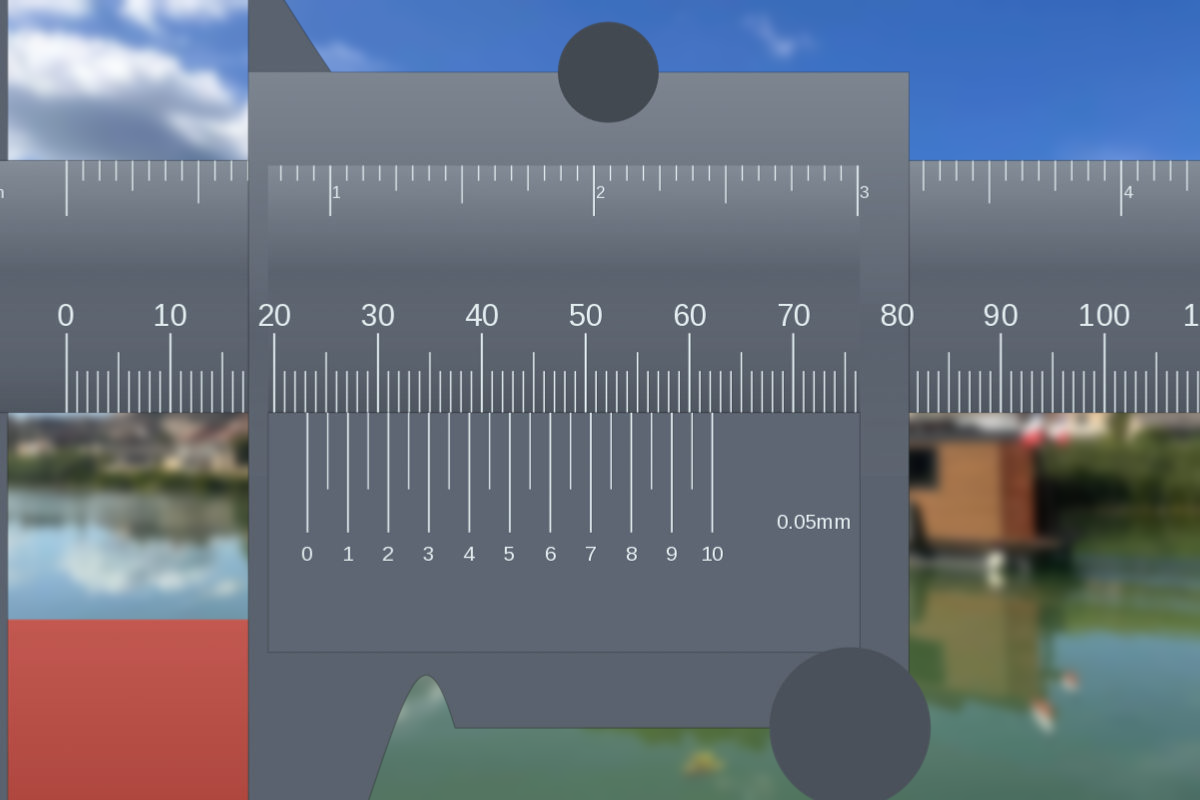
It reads 23.2,mm
